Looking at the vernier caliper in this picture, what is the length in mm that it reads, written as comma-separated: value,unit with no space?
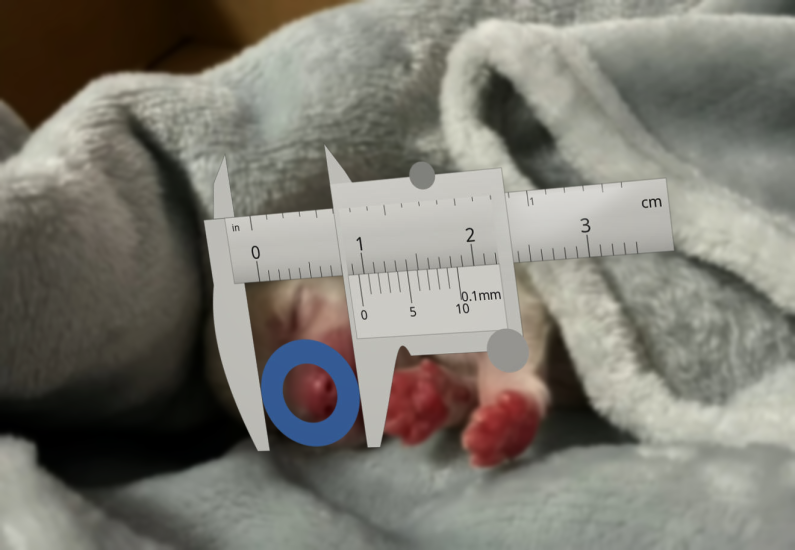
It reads 9.5,mm
